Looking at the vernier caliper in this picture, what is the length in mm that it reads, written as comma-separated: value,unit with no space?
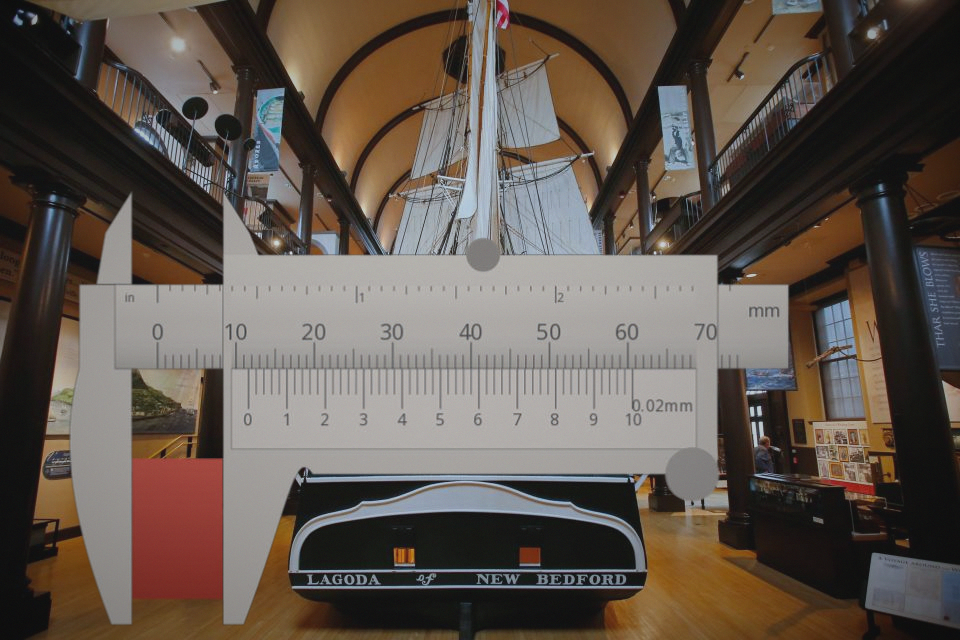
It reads 11.6,mm
